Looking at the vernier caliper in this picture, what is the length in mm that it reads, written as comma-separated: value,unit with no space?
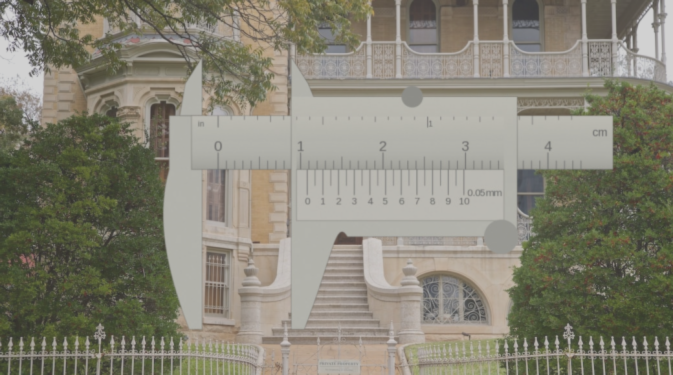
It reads 10.8,mm
